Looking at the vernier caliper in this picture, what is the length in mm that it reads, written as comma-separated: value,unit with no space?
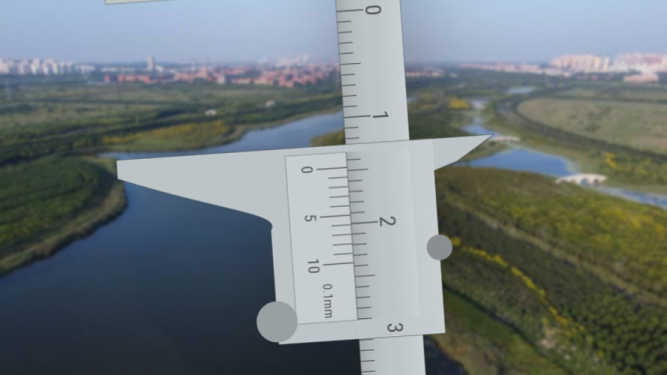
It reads 14.7,mm
